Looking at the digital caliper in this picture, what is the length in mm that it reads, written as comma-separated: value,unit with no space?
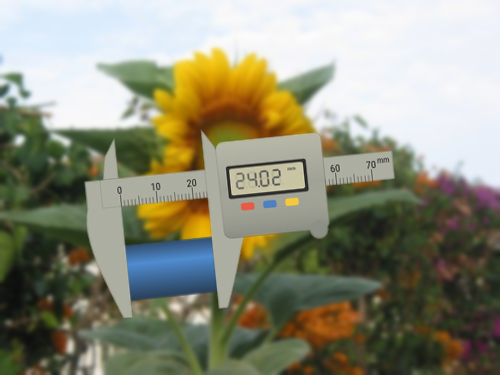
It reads 24.02,mm
